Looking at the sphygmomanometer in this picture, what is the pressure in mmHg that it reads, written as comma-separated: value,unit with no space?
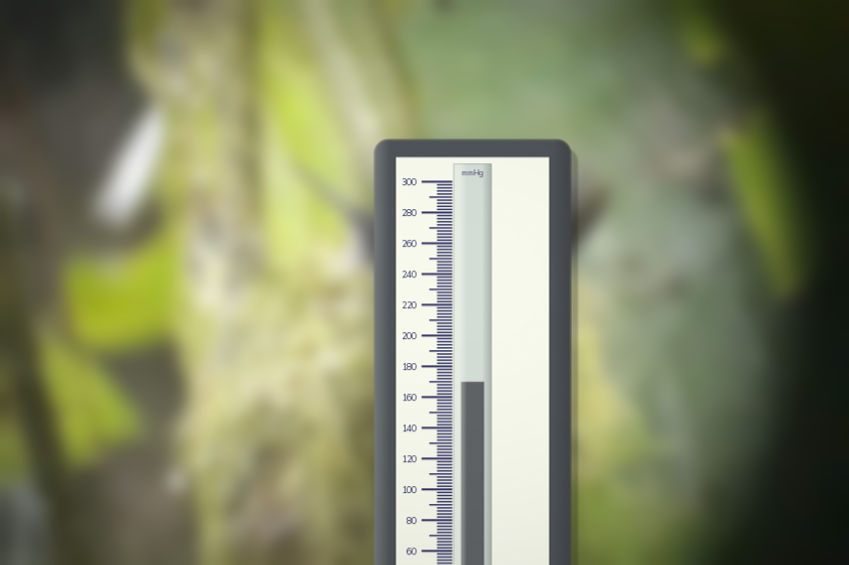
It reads 170,mmHg
